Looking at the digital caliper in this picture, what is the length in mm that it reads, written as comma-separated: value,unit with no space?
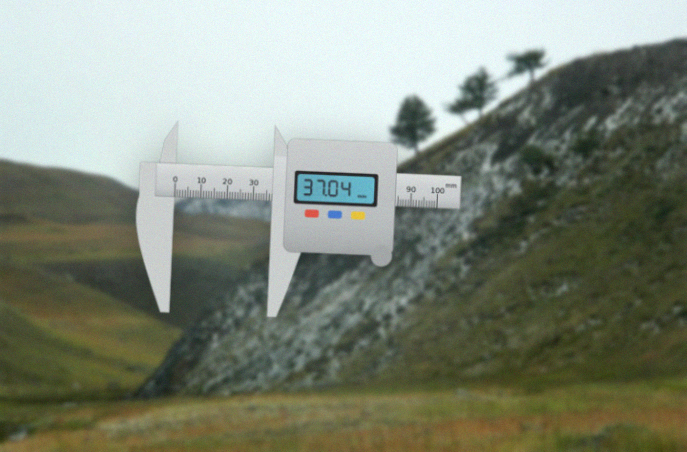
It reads 37.04,mm
